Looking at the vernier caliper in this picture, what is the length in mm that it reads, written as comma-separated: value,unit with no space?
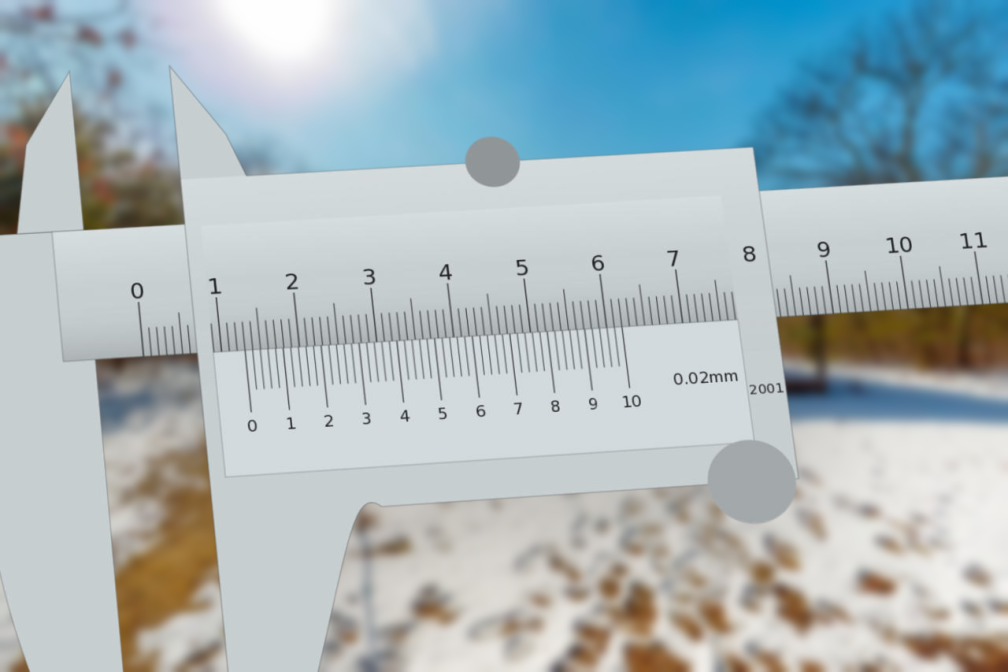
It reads 13.0,mm
